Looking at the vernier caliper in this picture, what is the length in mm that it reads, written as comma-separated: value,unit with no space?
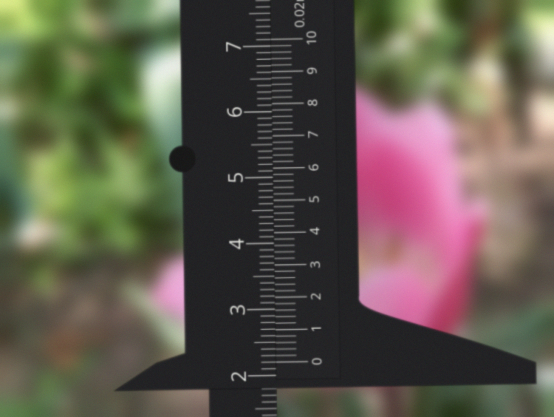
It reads 22.0,mm
